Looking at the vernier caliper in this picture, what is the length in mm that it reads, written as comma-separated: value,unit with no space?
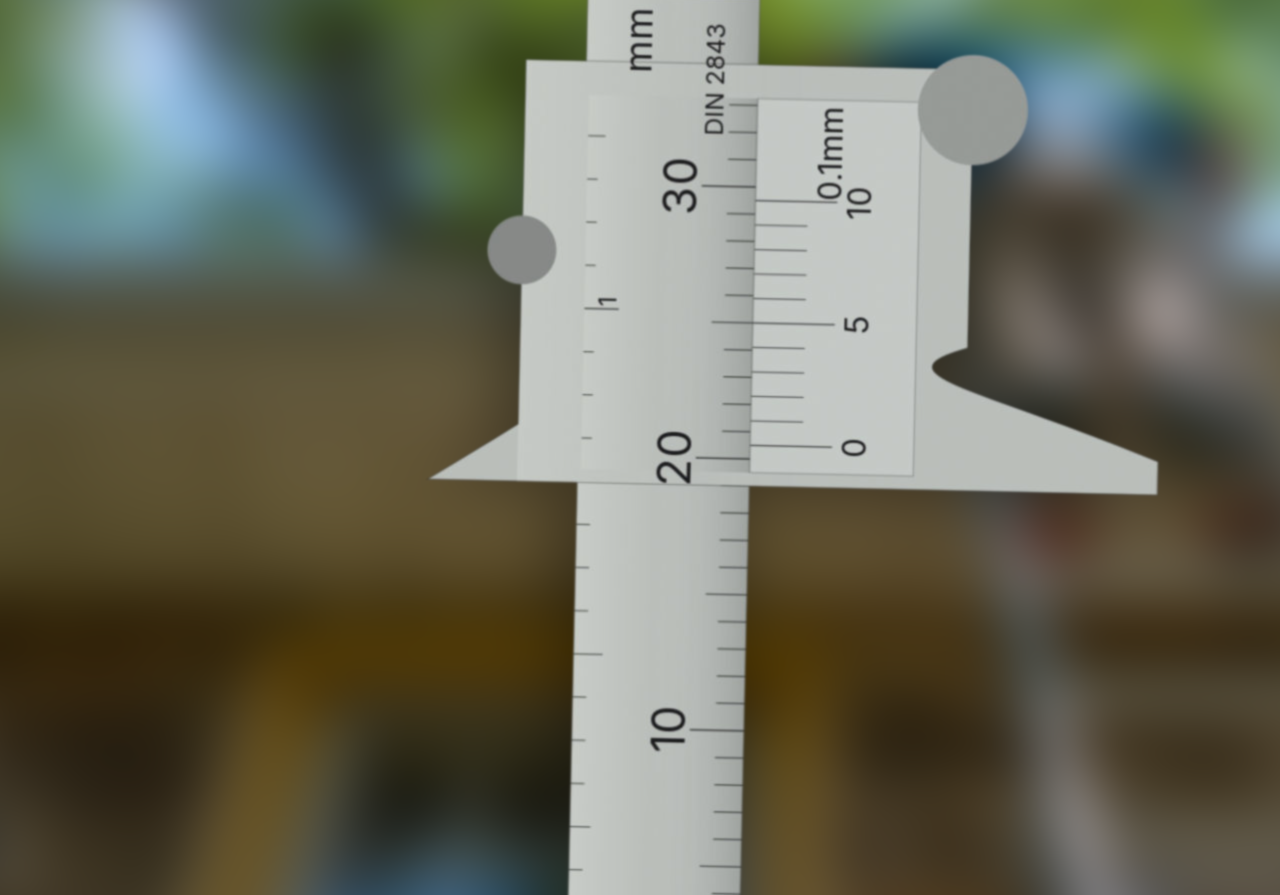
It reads 20.5,mm
